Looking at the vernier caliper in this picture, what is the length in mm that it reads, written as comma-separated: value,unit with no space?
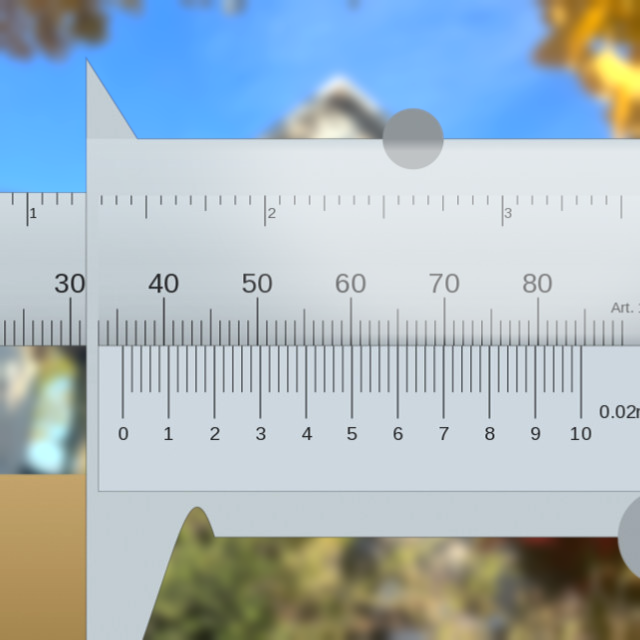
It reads 35.6,mm
